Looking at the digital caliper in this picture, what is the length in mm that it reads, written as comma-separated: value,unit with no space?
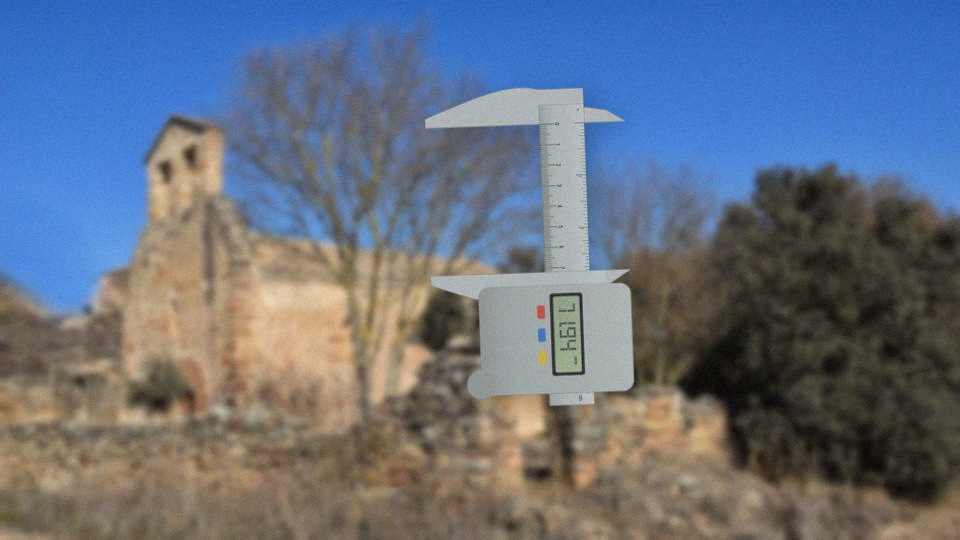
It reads 71.94,mm
